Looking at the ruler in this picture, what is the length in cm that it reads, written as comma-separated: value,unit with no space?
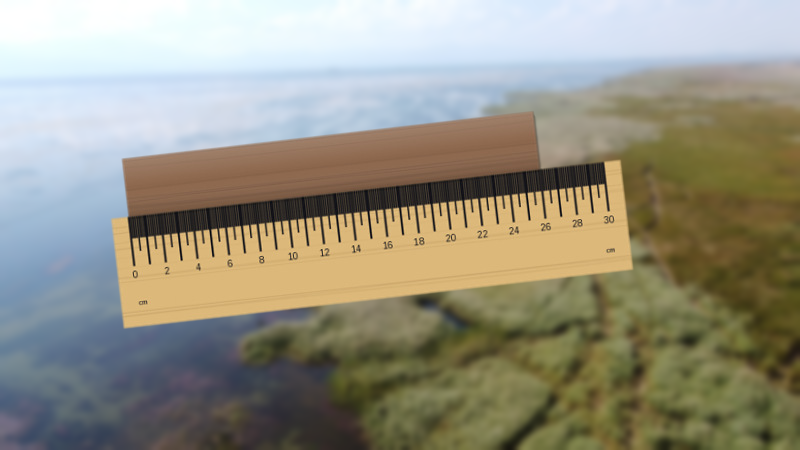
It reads 26,cm
